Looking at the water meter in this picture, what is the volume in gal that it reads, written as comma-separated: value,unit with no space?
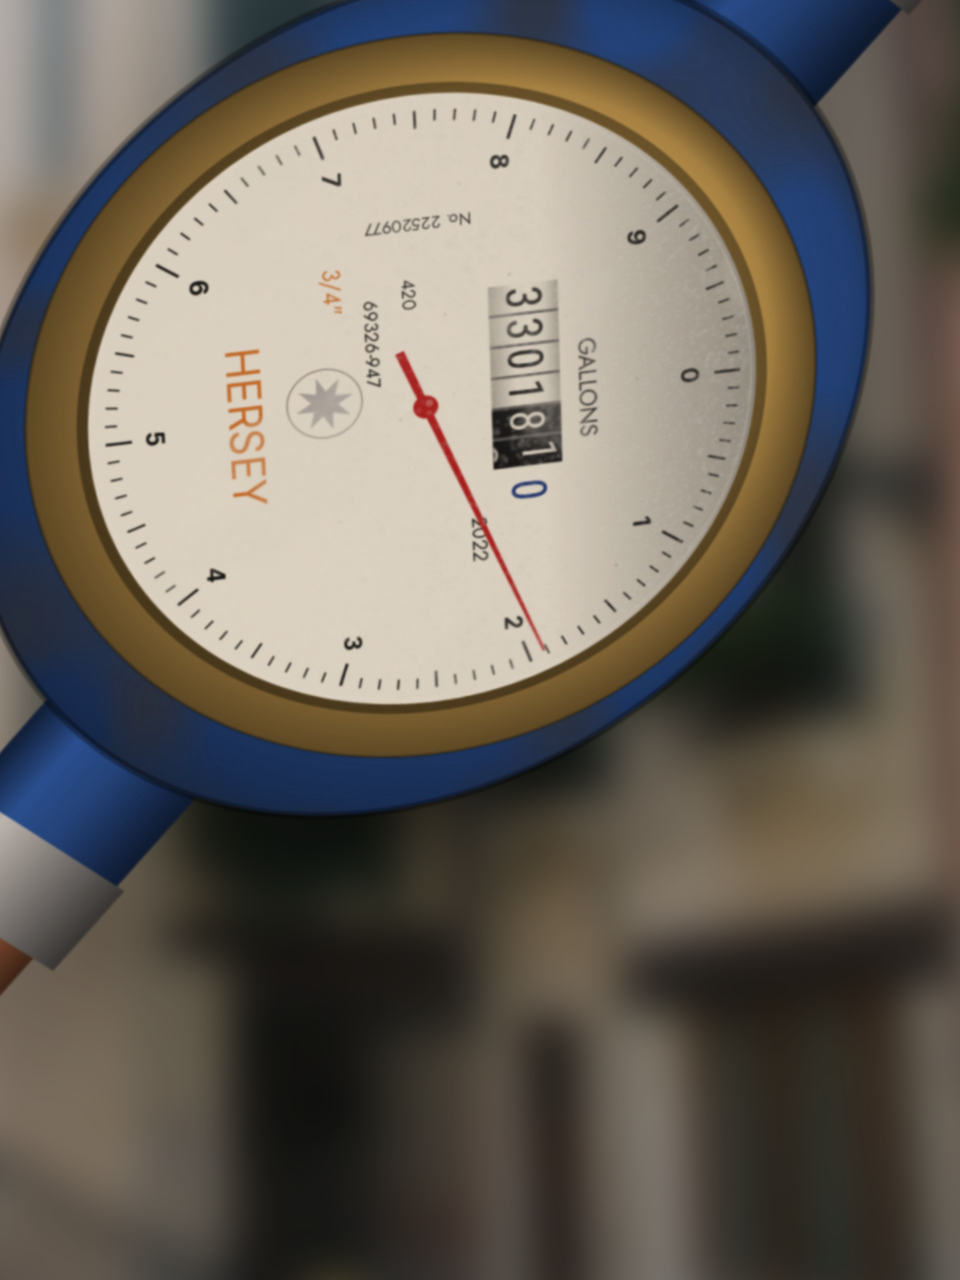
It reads 3301811.9,gal
